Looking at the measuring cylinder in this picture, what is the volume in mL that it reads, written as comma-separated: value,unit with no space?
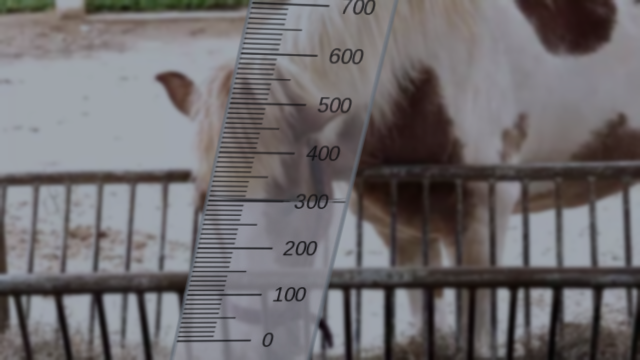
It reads 300,mL
